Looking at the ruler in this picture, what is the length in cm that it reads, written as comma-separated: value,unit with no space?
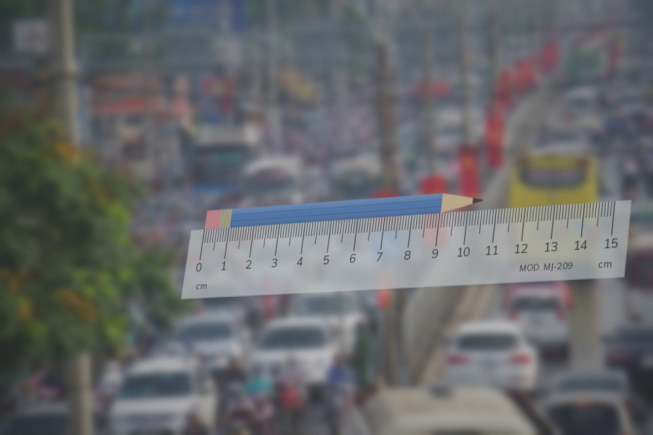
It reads 10.5,cm
